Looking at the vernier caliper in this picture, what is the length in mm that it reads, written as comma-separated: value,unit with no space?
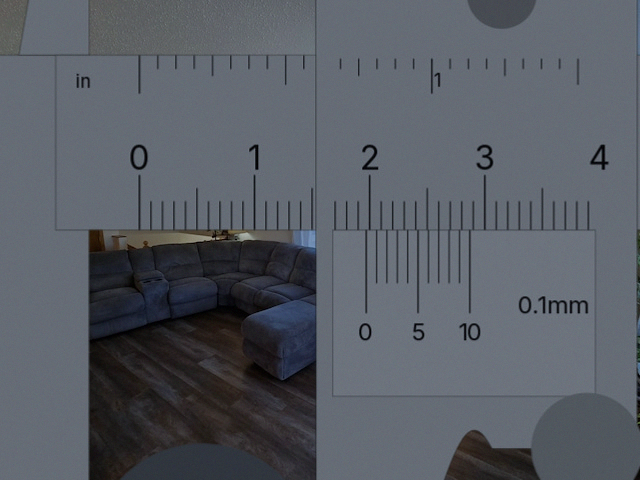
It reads 19.7,mm
